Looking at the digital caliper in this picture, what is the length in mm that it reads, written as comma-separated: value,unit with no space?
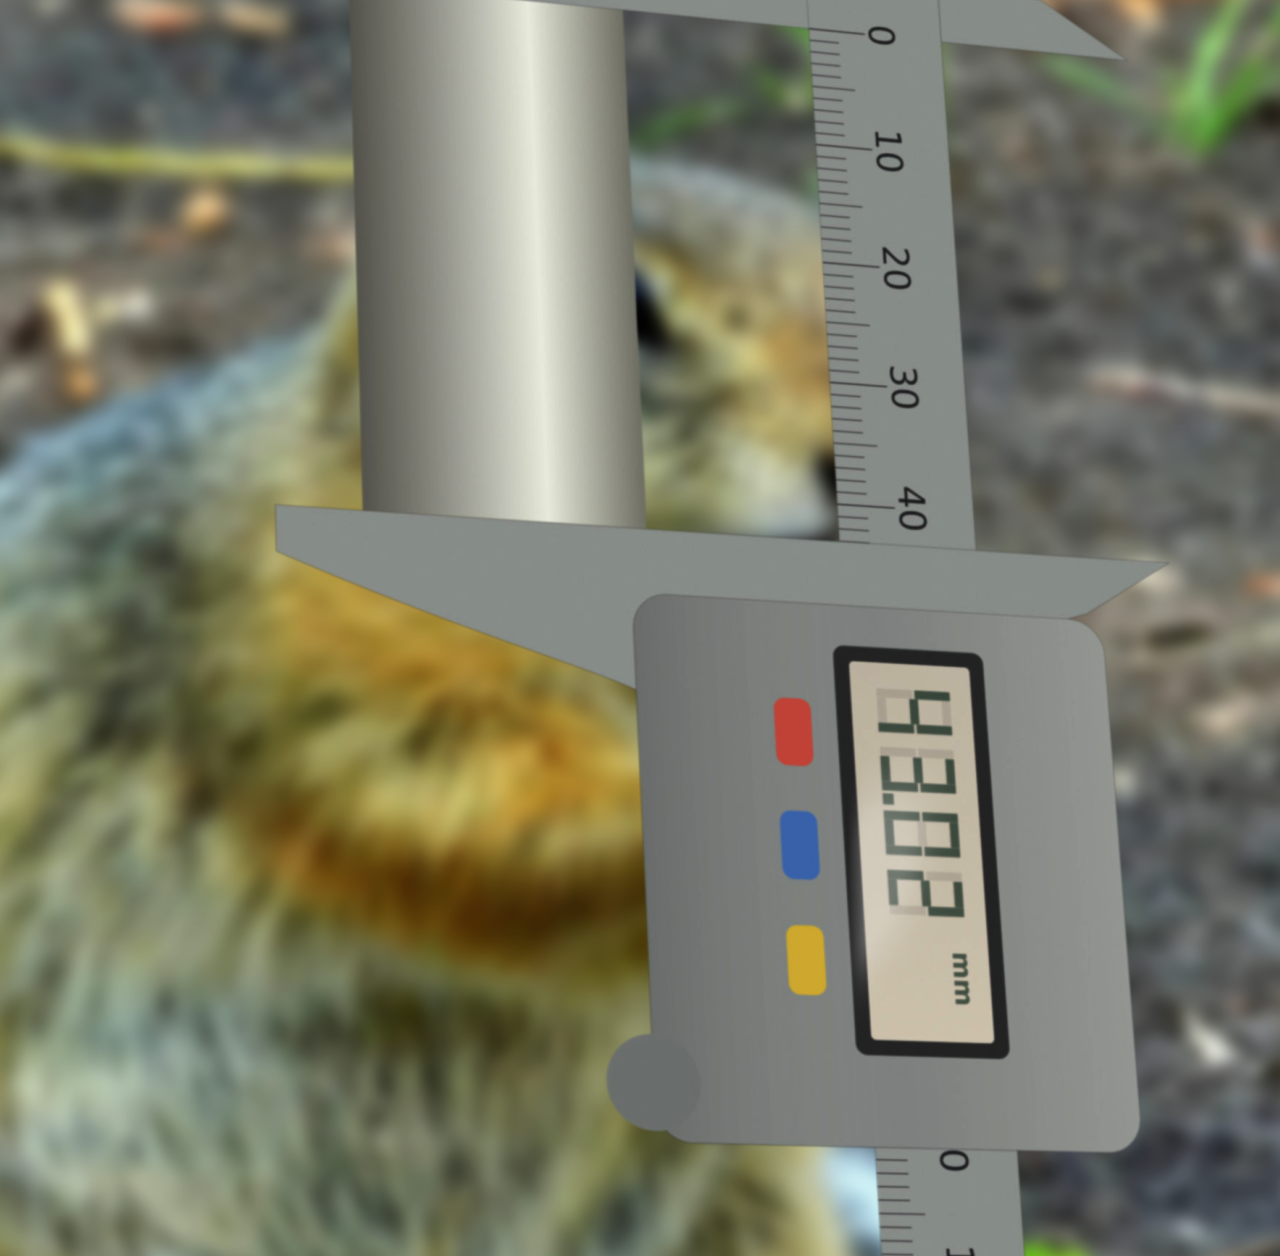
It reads 43.02,mm
